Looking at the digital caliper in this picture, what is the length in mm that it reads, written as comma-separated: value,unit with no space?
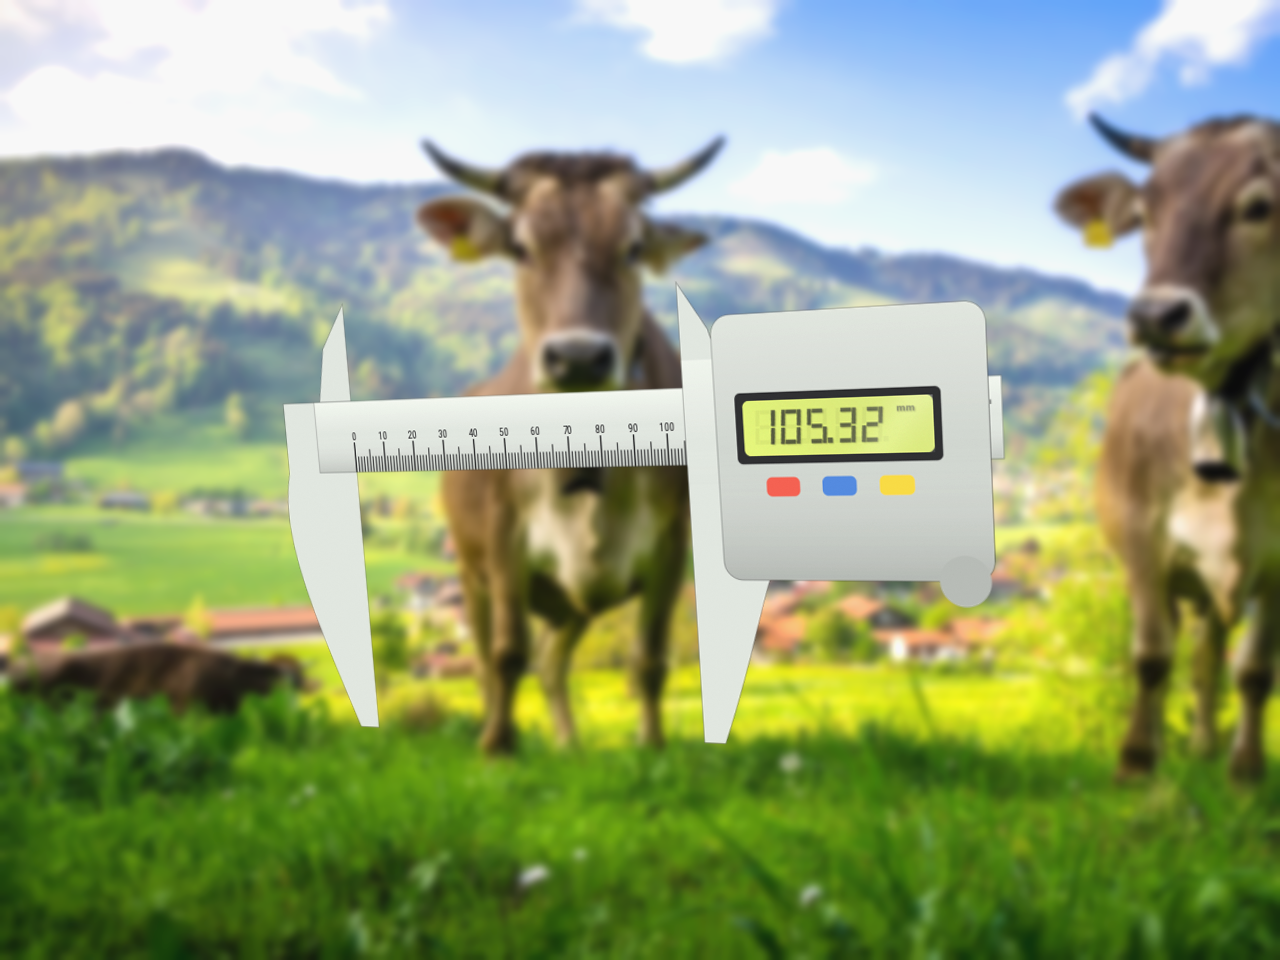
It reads 105.32,mm
